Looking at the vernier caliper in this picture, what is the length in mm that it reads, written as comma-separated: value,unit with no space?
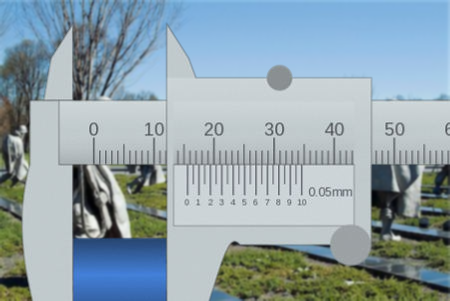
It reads 15.6,mm
